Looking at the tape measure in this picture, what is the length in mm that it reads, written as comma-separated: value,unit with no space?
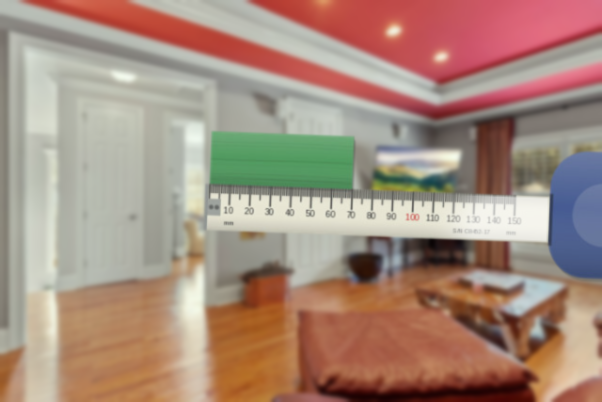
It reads 70,mm
